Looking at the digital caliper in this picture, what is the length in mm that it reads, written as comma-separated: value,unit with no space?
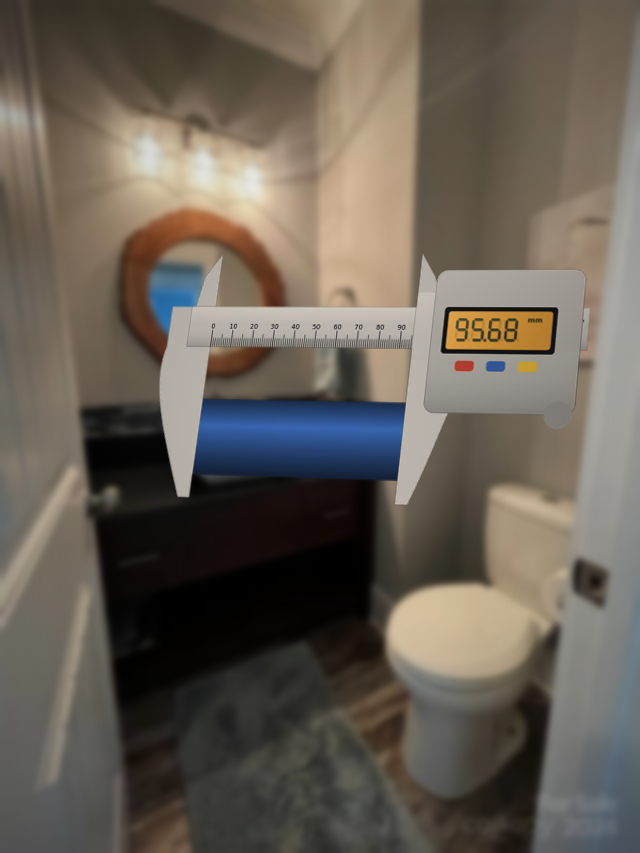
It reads 95.68,mm
